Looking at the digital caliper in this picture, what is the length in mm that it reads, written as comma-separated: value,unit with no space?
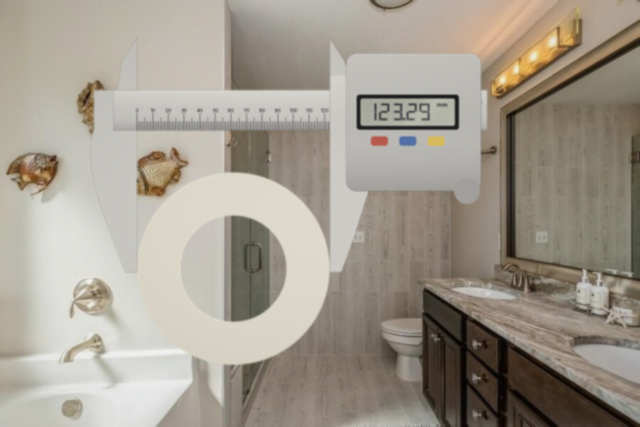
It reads 123.29,mm
